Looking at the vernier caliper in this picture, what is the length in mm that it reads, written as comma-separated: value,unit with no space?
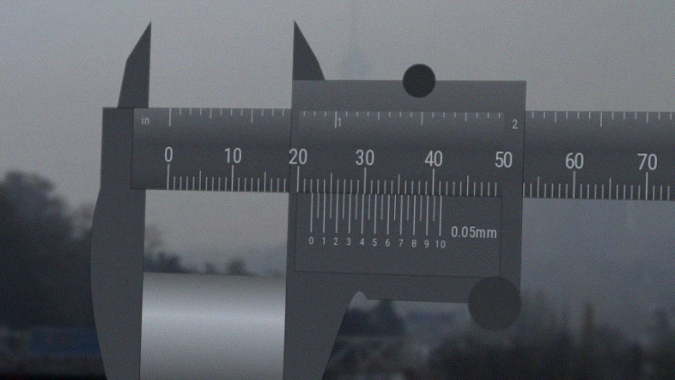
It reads 22.2,mm
